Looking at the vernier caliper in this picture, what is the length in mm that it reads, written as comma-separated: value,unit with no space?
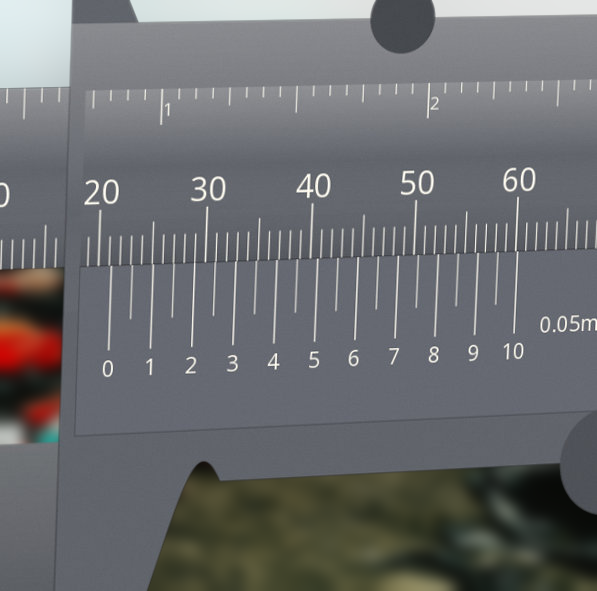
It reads 21.2,mm
